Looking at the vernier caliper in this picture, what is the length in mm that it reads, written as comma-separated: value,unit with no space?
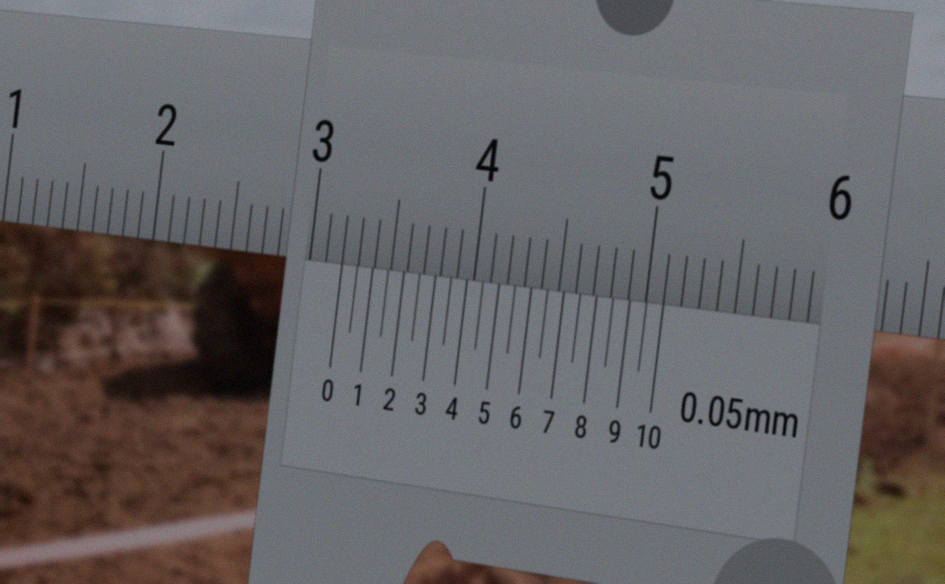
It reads 32.0,mm
